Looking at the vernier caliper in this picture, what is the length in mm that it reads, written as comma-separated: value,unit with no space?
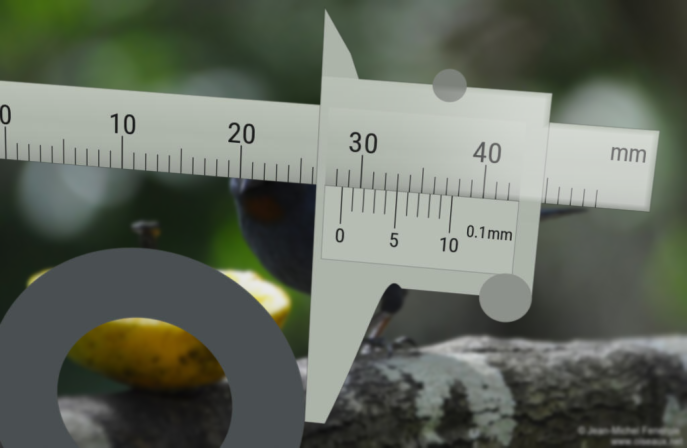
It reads 28.5,mm
